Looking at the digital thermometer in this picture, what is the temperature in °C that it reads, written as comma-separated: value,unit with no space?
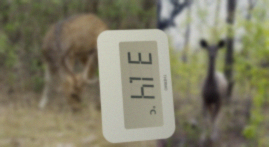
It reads 31.4,°C
